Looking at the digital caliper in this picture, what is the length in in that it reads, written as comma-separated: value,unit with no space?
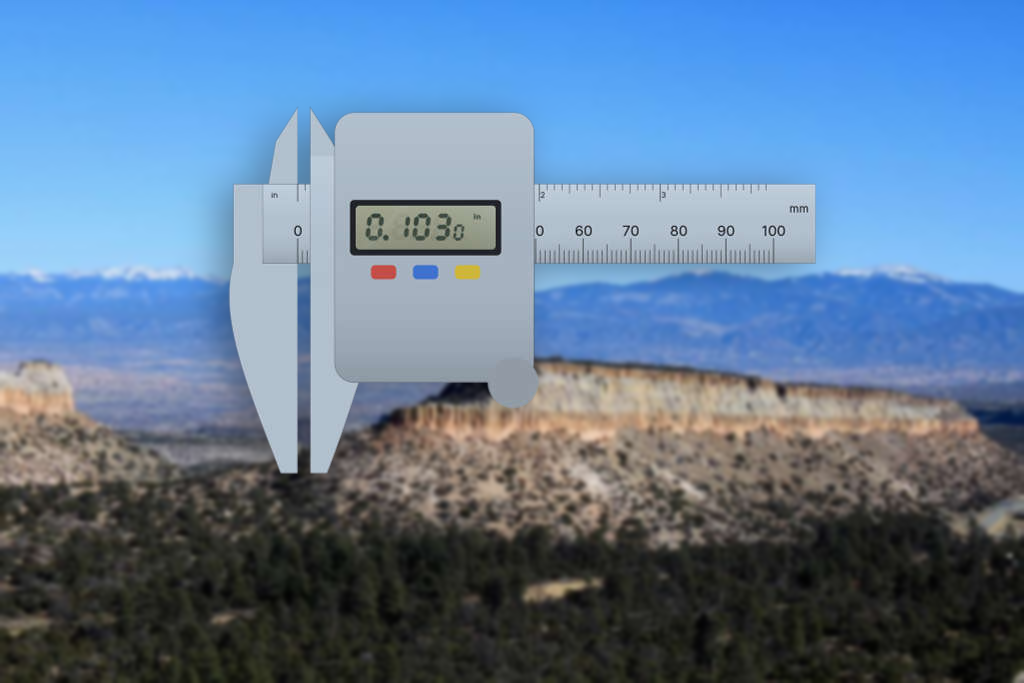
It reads 0.1030,in
